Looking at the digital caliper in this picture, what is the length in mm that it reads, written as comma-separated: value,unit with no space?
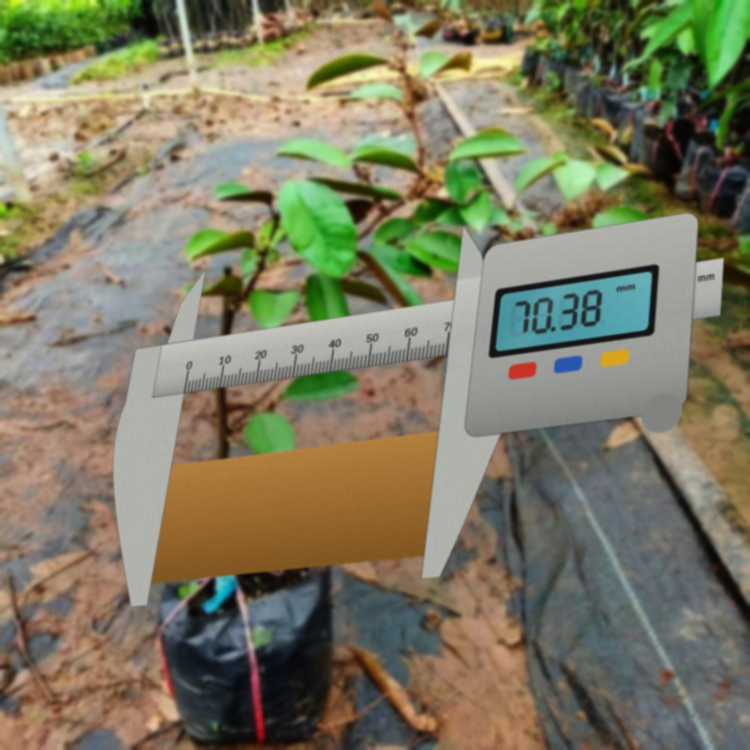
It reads 70.38,mm
